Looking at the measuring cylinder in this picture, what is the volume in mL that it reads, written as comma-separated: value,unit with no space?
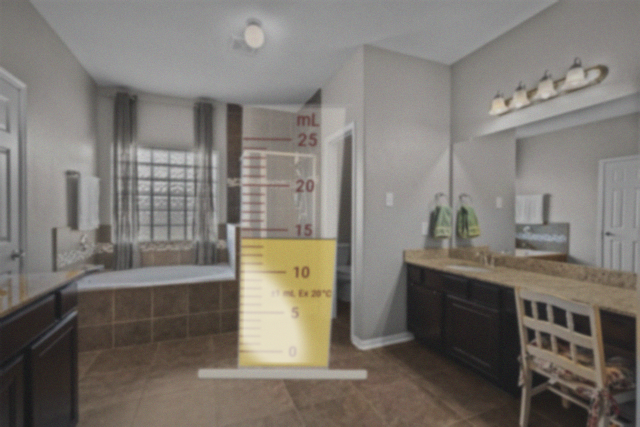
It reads 14,mL
